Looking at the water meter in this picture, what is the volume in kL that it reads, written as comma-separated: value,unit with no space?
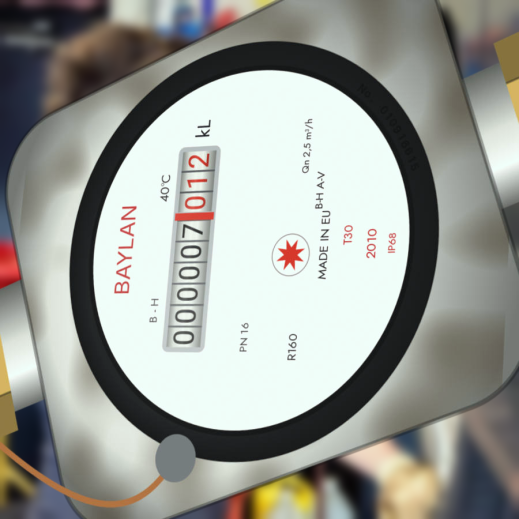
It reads 7.012,kL
